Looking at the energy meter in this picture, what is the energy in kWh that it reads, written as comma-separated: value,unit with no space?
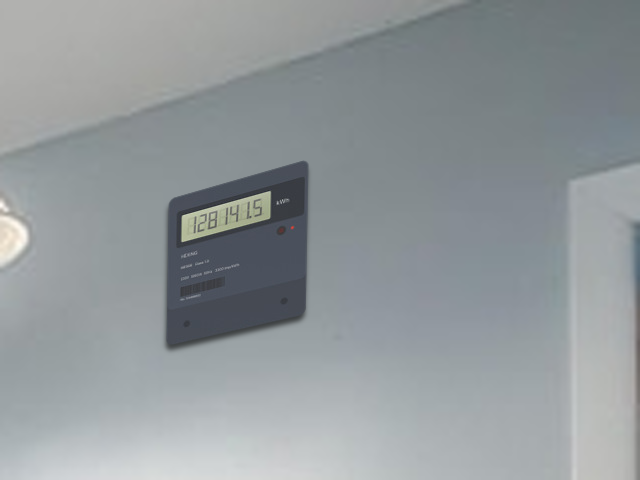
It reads 128141.5,kWh
